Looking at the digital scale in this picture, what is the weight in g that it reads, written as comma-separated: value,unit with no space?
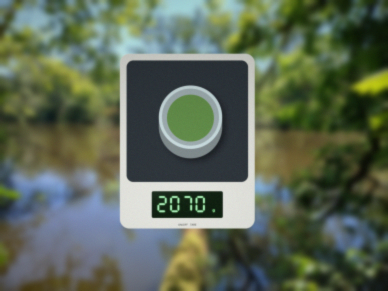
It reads 2070,g
